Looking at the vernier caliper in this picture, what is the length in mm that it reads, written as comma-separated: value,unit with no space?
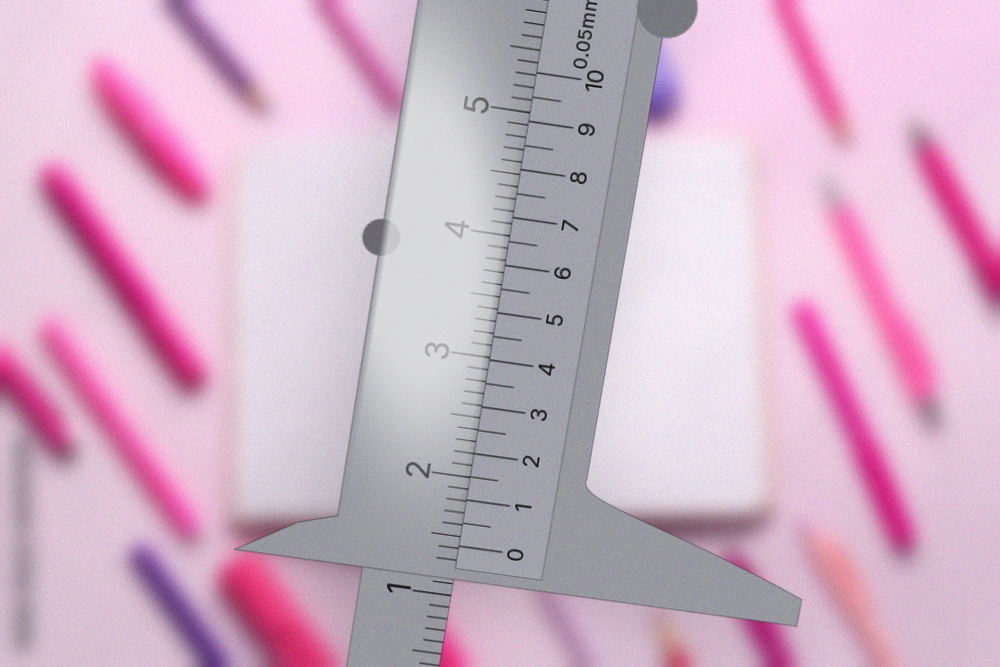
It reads 14.2,mm
